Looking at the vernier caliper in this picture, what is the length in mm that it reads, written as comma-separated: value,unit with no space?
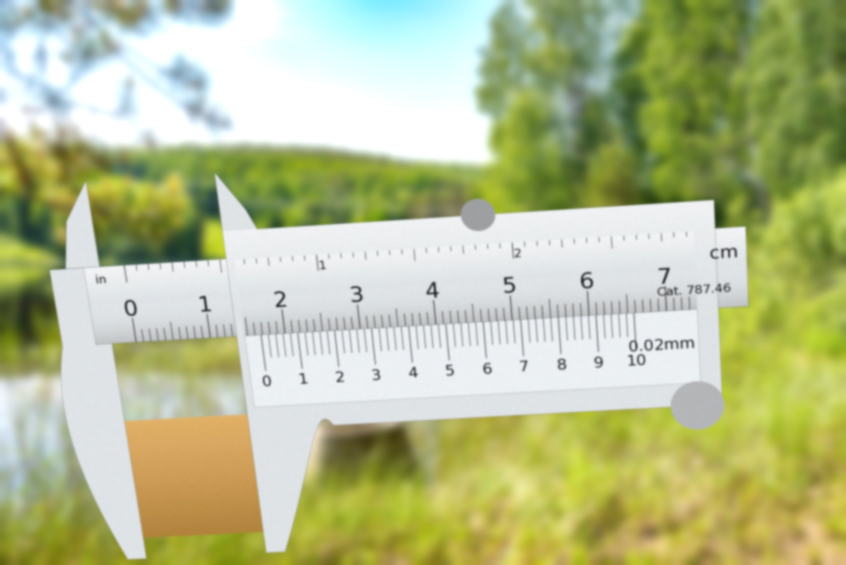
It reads 16.8,mm
